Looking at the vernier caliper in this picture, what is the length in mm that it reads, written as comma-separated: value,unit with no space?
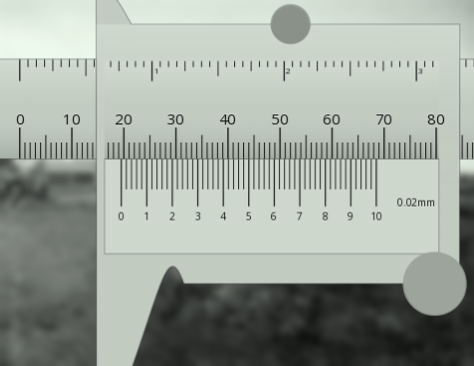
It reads 19.5,mm
